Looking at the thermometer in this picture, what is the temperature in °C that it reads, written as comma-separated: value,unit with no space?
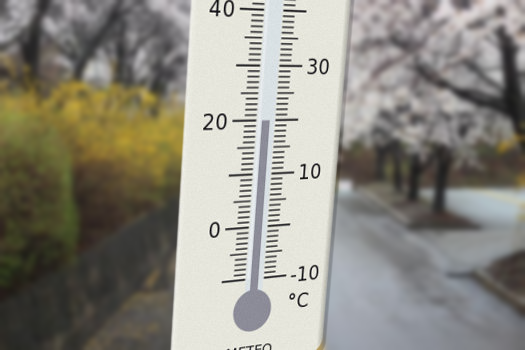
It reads 20,°C
